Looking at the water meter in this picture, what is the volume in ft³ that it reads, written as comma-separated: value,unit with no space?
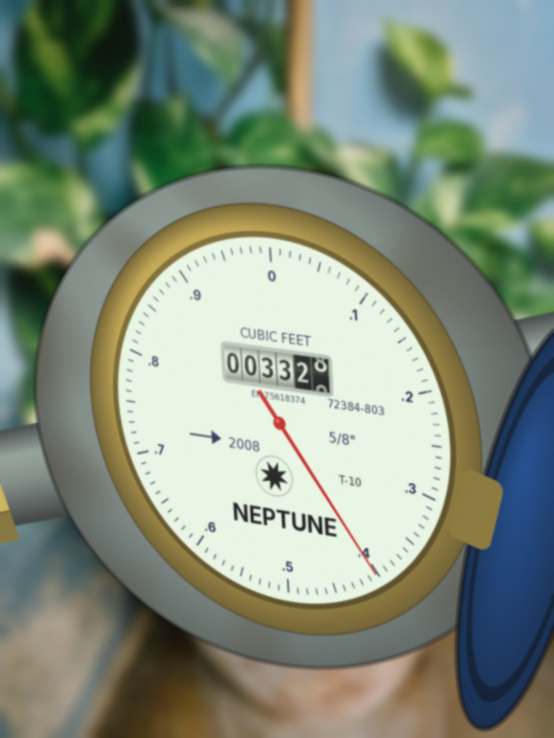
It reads 3328.40,ft³
